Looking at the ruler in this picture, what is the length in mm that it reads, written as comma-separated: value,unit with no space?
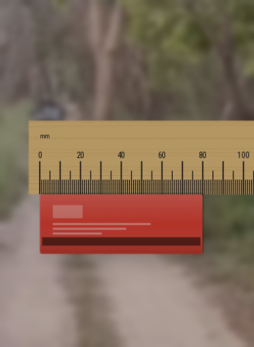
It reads 80,mm
